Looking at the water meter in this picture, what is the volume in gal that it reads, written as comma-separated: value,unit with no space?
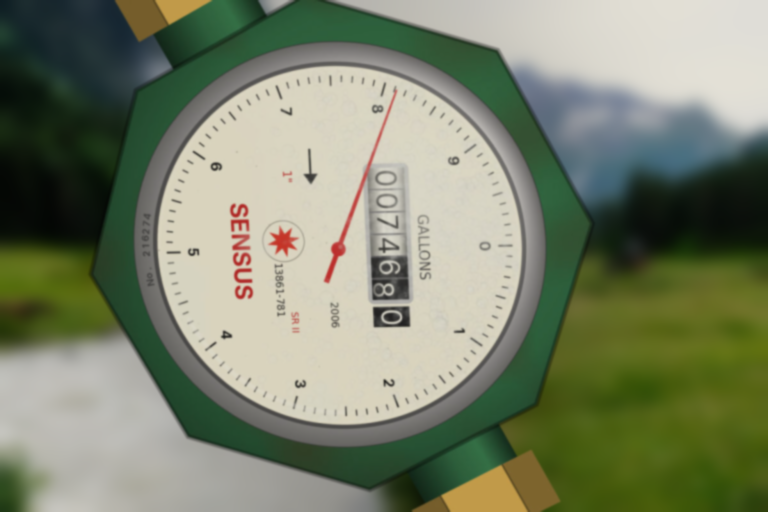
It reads 74678.1,gal
